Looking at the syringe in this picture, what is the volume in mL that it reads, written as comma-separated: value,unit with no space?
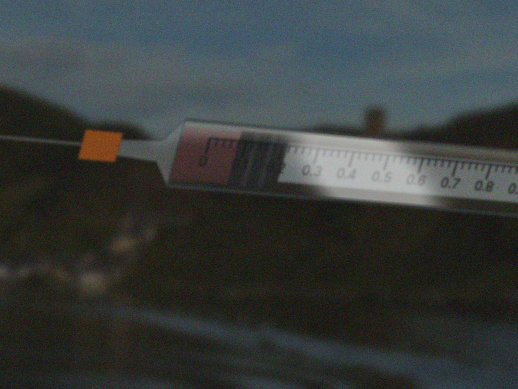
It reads 0.08,mL
